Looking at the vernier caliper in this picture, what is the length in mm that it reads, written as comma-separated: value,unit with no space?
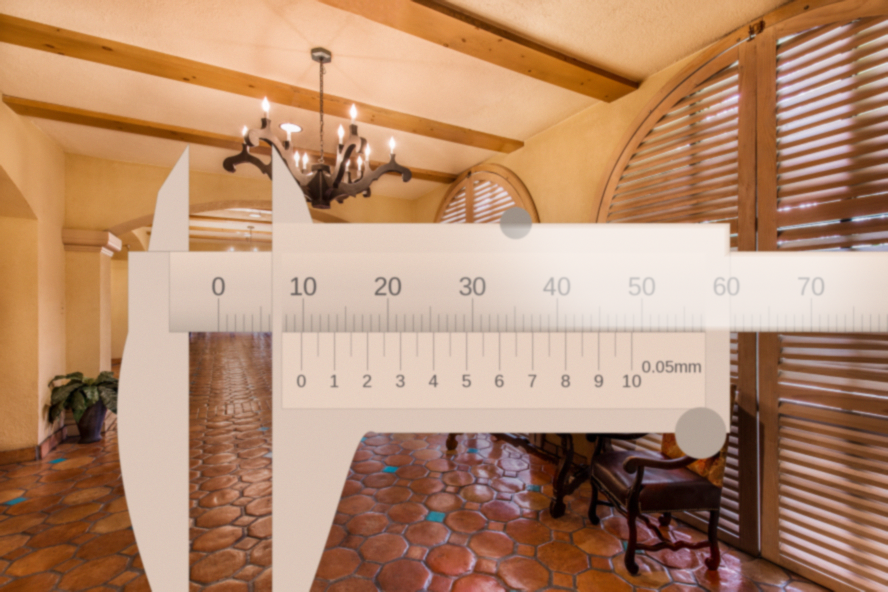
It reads 9.8,mm
